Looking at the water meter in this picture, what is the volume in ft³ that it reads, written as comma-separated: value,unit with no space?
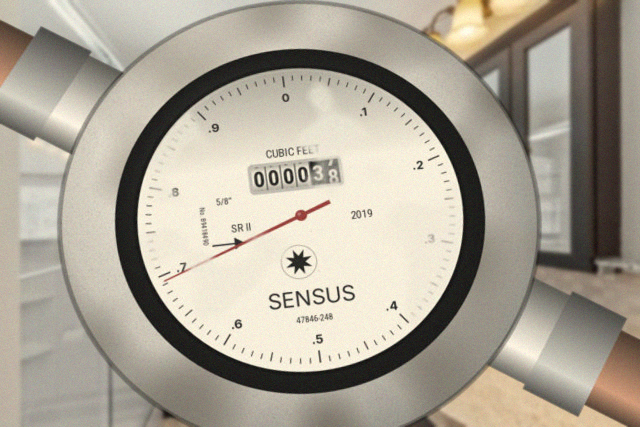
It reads 37.69,ft³
